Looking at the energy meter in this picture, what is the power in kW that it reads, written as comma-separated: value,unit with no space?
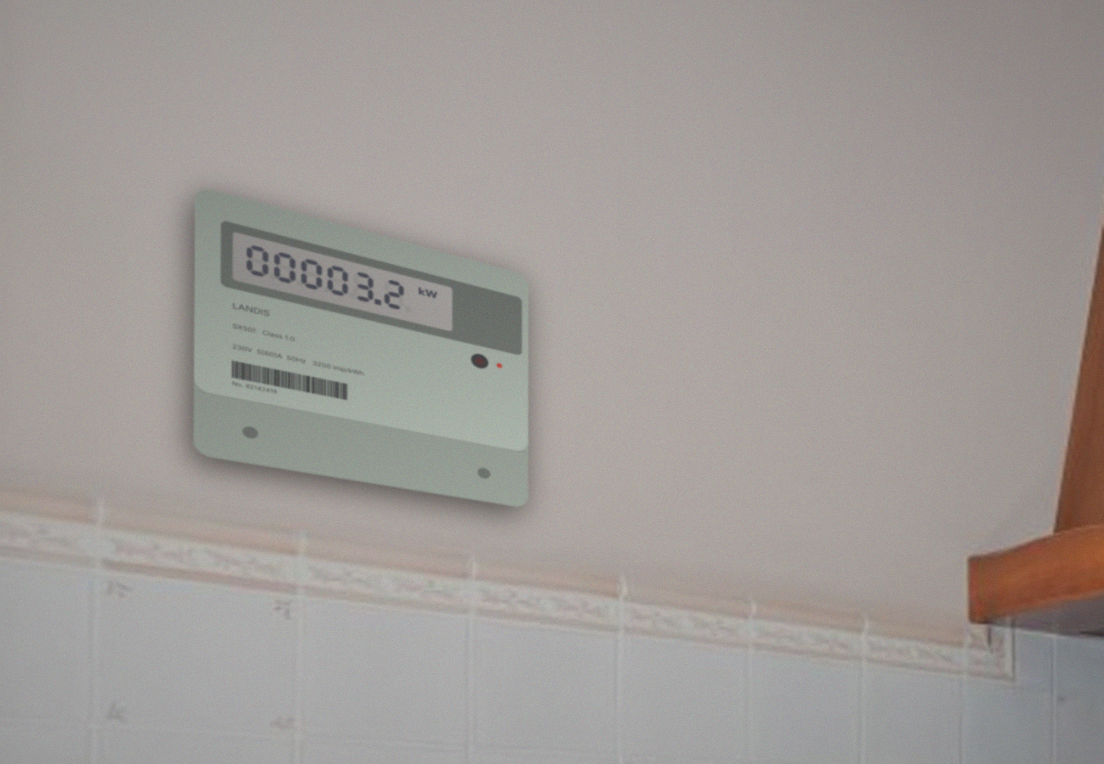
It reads 3.2,kW
